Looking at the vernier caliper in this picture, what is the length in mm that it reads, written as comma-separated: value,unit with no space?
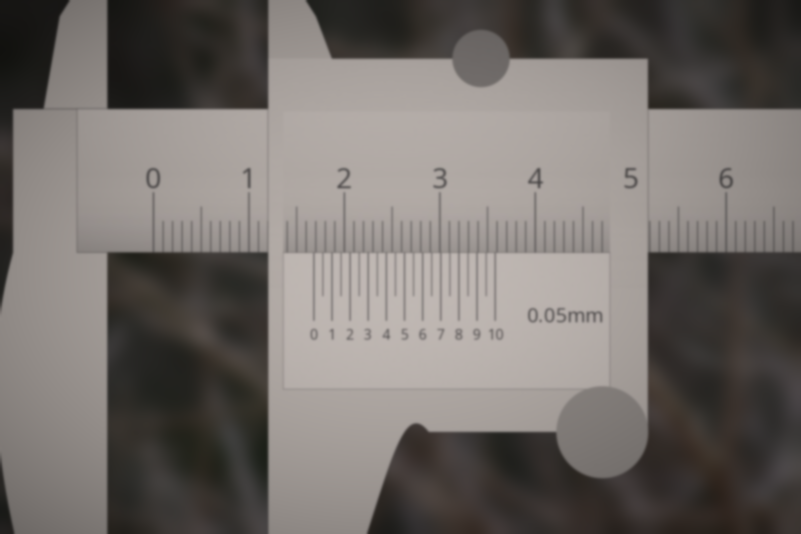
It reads 16.8,mm
